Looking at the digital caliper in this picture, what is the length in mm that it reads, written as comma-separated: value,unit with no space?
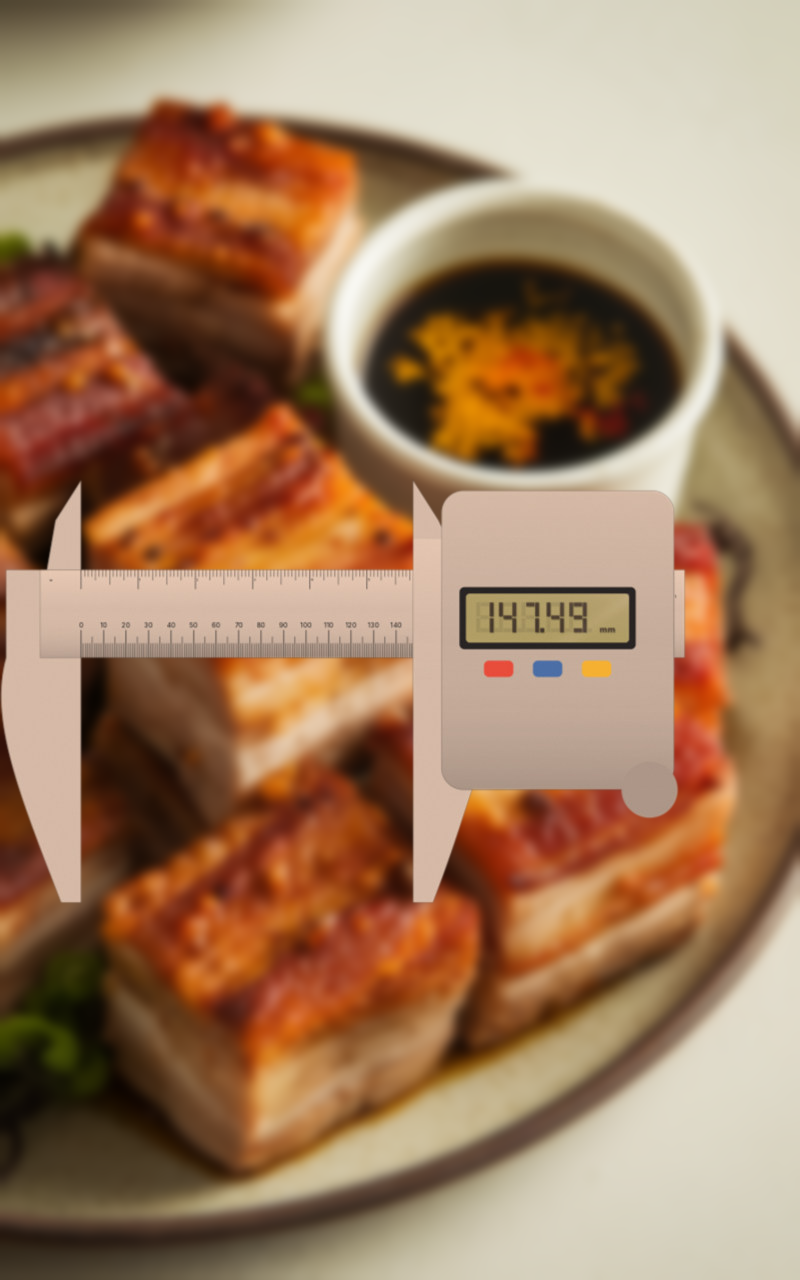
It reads 147.49,mm
